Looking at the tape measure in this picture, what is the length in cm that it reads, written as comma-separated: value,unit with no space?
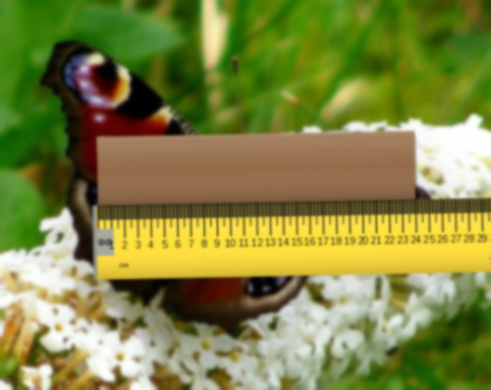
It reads 24,cm
